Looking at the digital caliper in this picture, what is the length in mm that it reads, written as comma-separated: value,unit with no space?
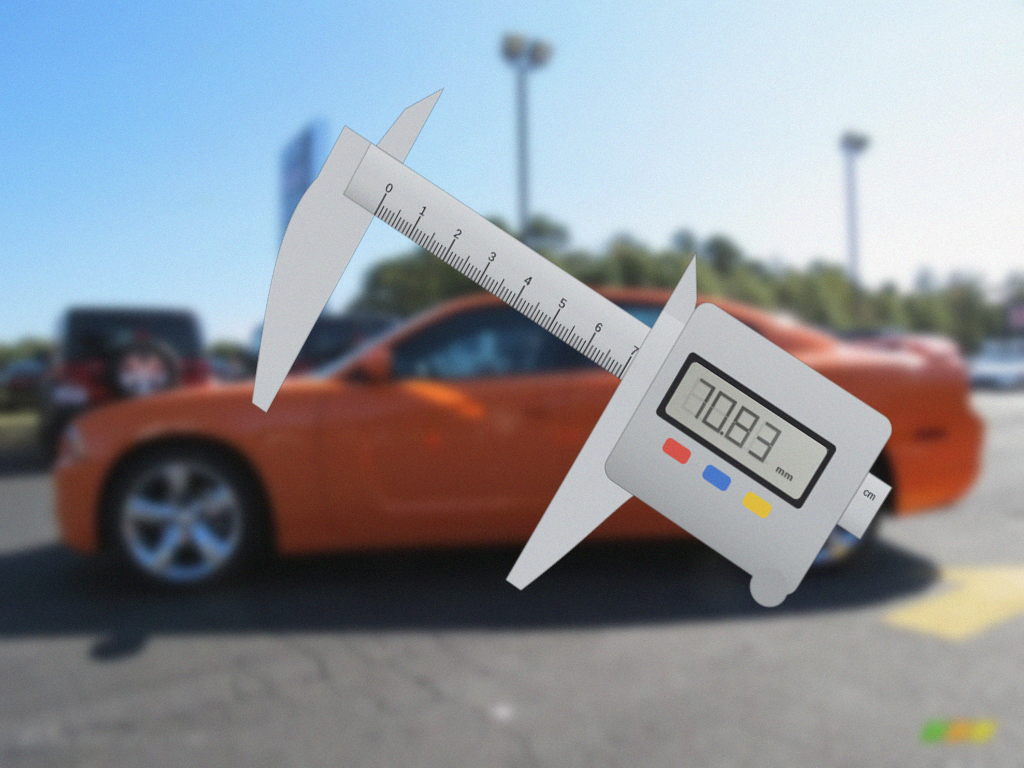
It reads 70.83,mm
